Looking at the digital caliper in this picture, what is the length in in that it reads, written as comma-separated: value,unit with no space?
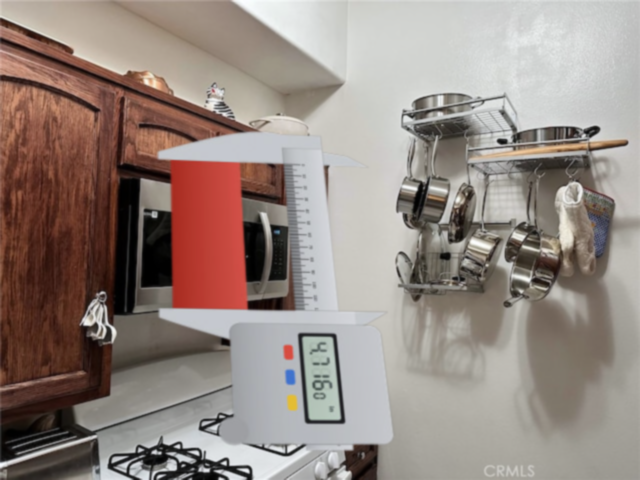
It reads 4.7160,in
